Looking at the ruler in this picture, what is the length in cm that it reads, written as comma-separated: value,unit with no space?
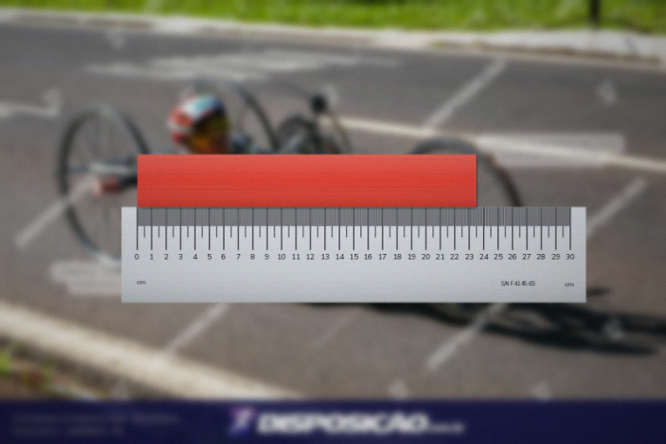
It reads 23.5,cm
